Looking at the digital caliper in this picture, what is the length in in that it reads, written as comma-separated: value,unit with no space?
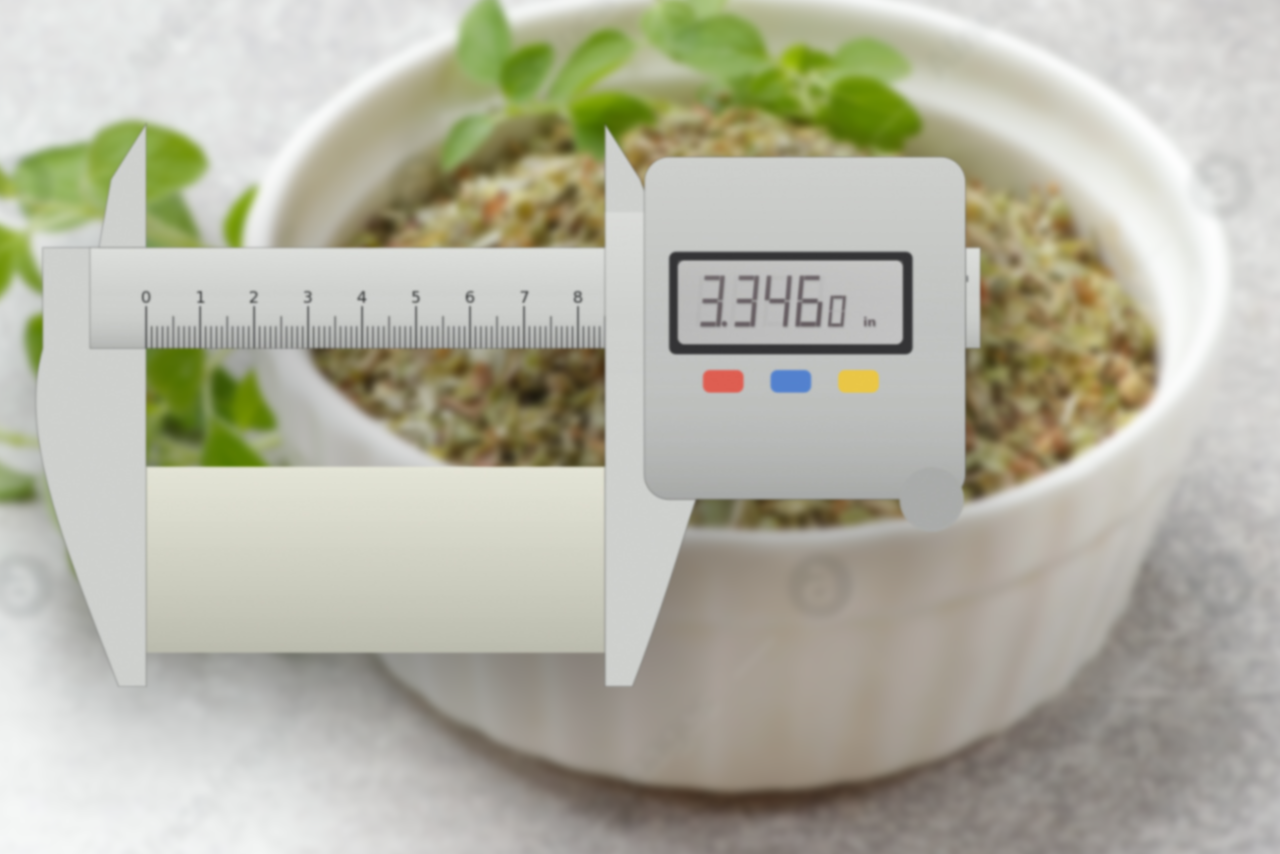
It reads 3.3460,in
